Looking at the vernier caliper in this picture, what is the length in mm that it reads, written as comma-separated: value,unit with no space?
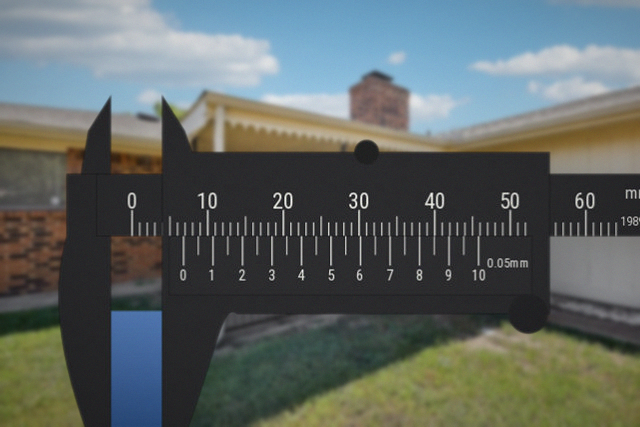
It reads 6.8,mm
